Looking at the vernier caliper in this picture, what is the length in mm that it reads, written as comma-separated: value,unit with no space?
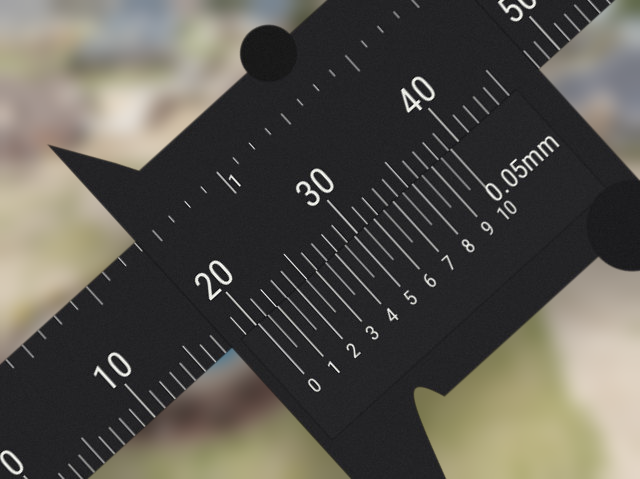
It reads 20.2,mm
